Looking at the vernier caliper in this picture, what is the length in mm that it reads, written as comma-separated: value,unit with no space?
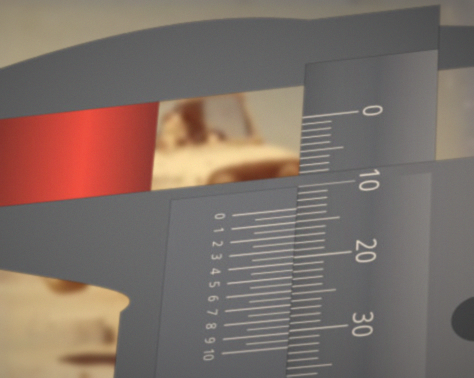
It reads 13.2,mm
